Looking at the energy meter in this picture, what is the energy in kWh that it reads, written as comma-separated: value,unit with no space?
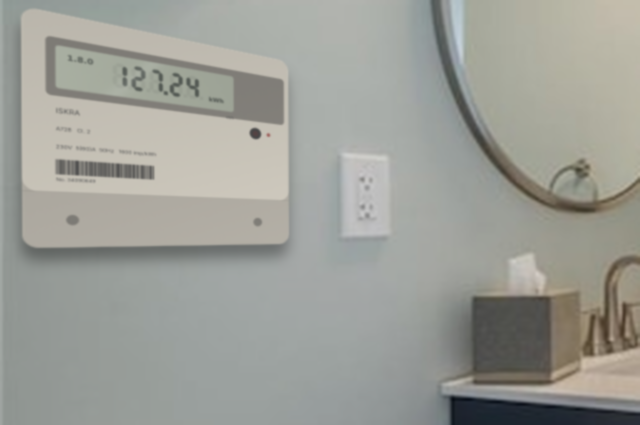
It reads 127.24,kWh
